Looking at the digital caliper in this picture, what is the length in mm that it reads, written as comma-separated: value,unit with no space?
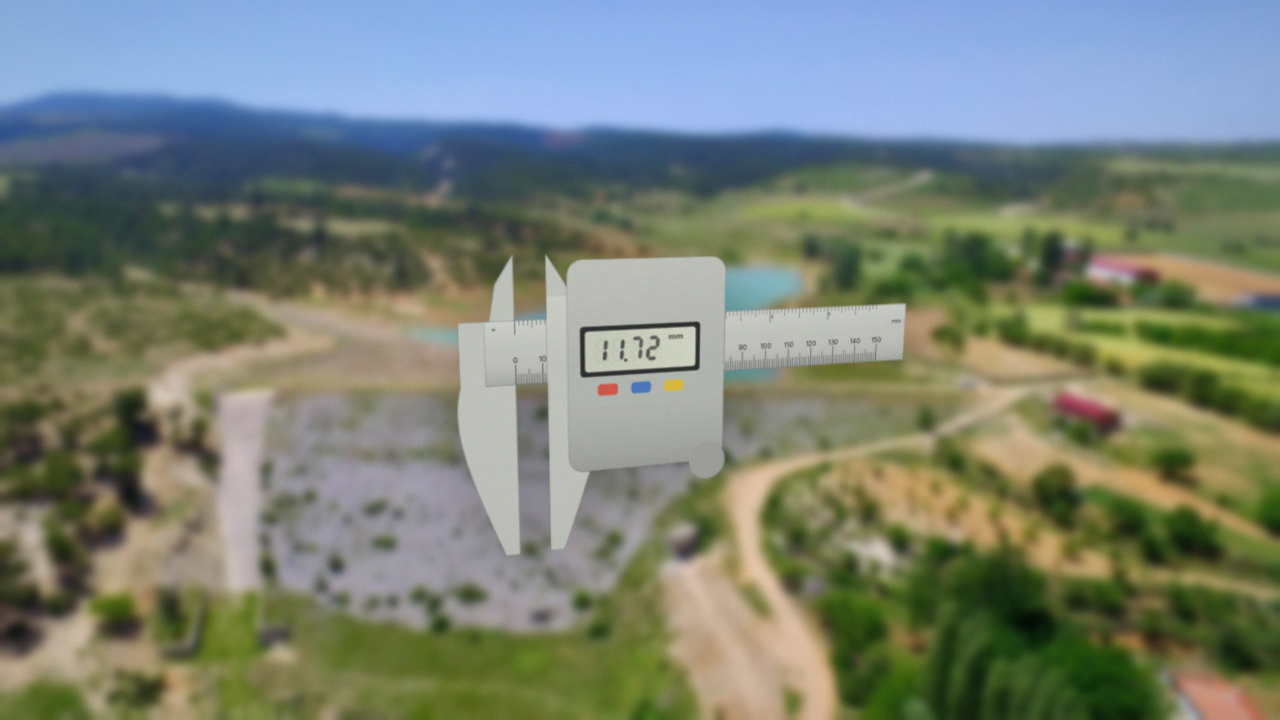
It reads 11.72,mm
